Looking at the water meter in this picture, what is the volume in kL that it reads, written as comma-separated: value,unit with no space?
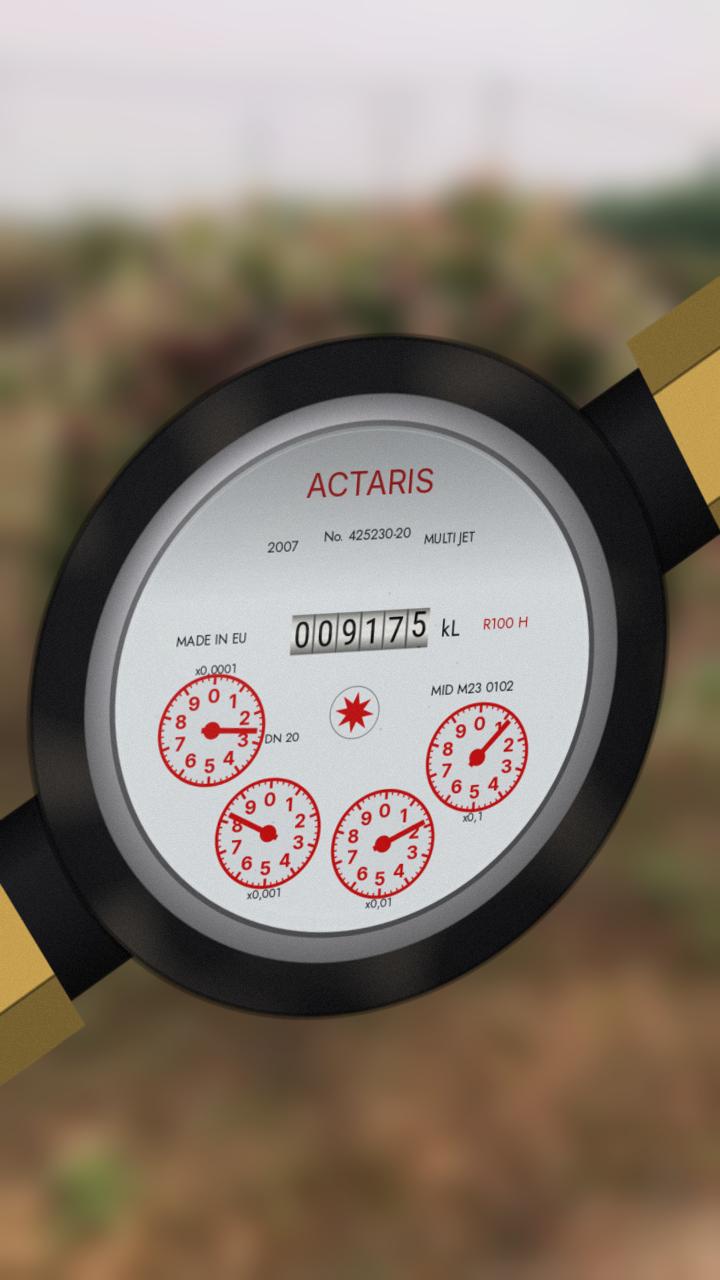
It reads 9175.1182,kL
